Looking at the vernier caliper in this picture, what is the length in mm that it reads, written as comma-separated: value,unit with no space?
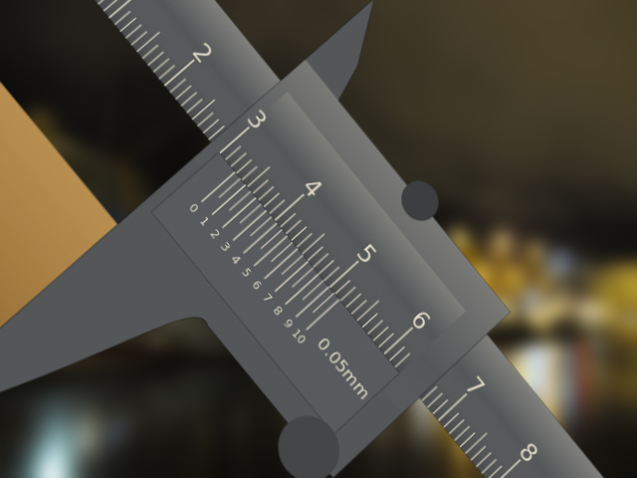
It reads 32.8,mm
